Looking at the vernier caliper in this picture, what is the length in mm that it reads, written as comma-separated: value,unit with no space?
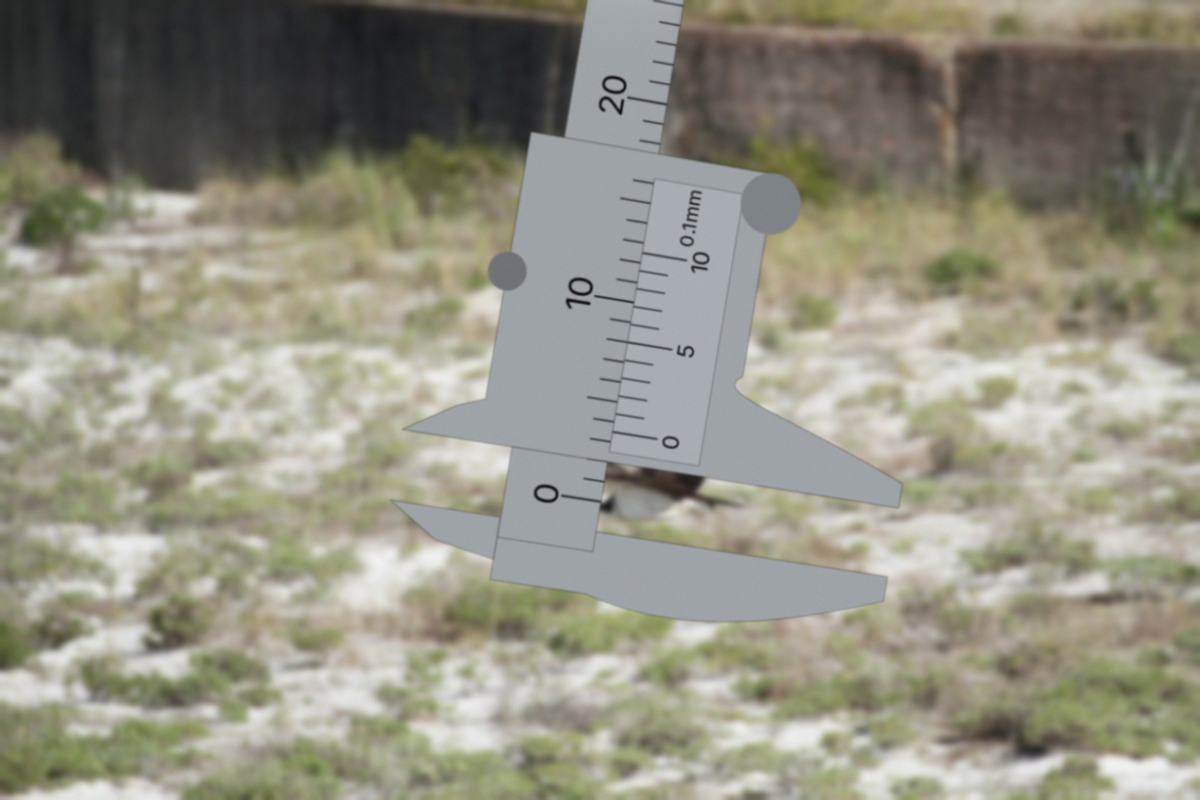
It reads 3.5,mm
